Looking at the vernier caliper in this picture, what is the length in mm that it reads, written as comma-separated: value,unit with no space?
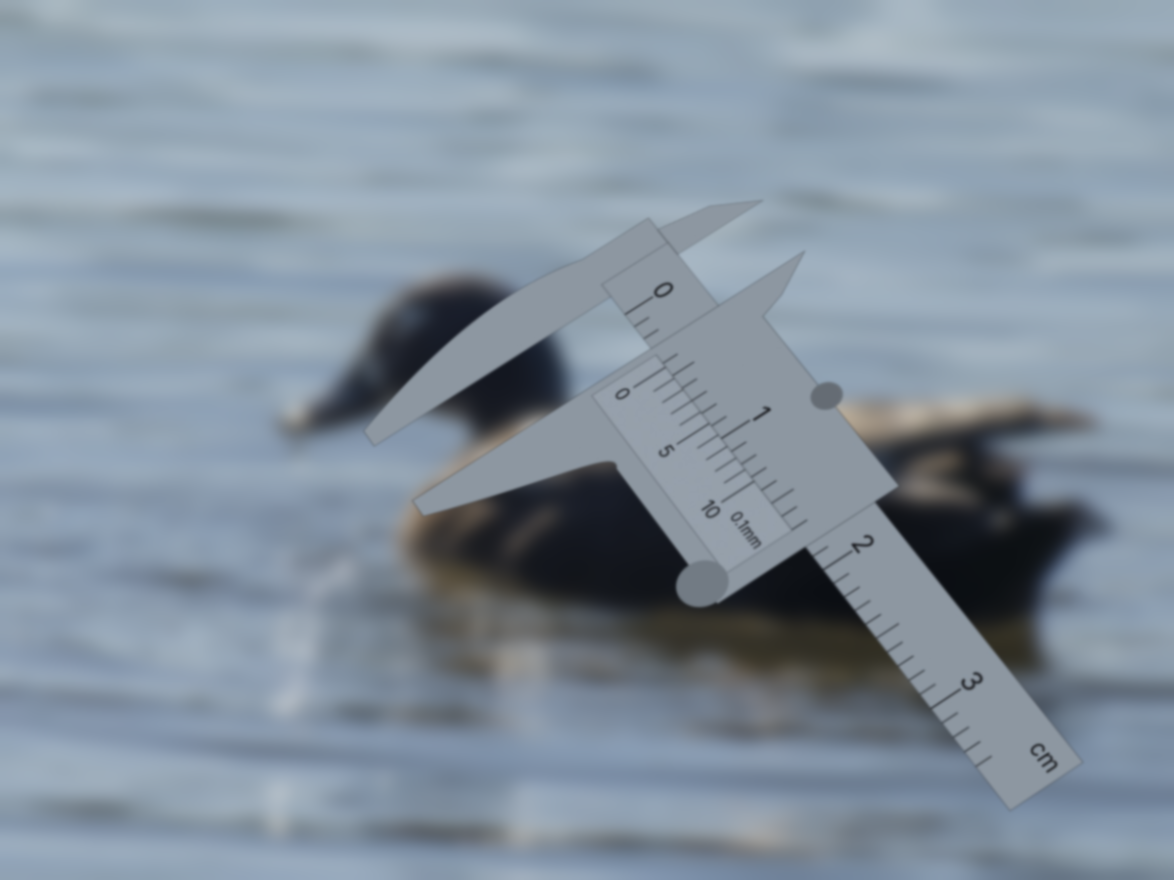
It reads 4.3,mm
